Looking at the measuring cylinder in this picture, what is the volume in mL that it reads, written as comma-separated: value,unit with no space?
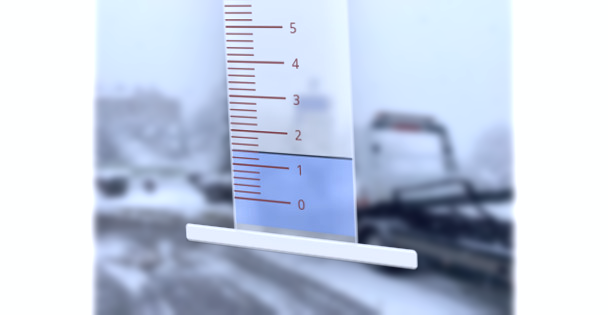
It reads 1.4,mL
